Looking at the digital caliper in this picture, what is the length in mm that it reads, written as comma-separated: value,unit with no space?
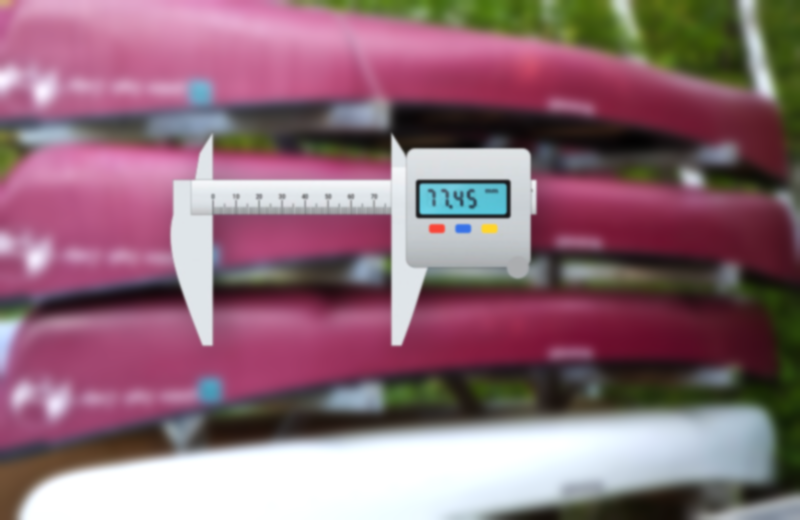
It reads 77.45,mm
